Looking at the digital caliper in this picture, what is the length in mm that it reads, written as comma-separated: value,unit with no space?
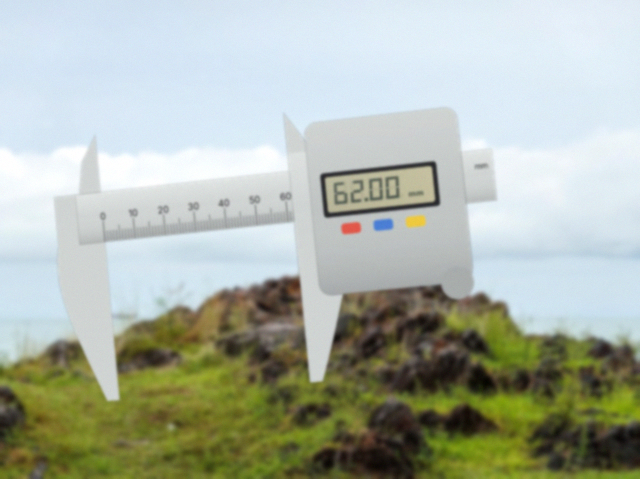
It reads 62.00,mm
